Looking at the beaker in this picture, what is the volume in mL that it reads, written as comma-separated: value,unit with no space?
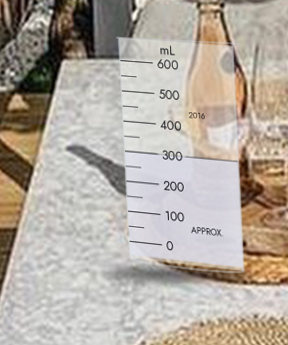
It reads 300,mL
